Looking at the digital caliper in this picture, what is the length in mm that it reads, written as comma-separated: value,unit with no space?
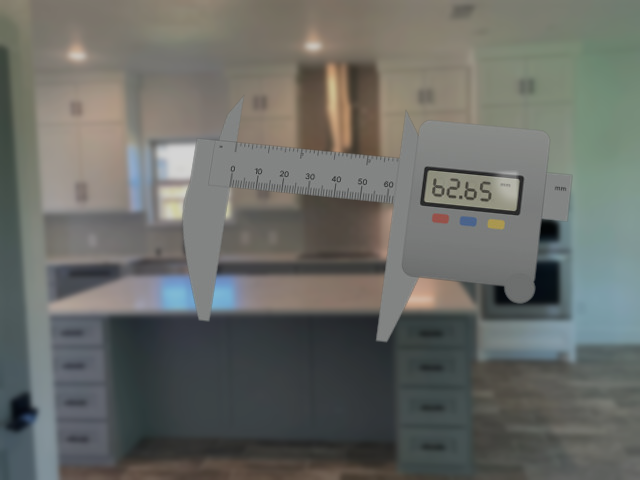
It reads 62.65,mm
